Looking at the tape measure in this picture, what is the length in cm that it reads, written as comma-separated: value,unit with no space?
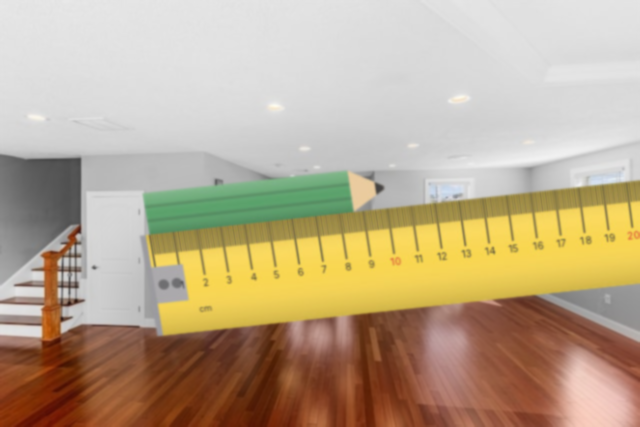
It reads 10,cm
